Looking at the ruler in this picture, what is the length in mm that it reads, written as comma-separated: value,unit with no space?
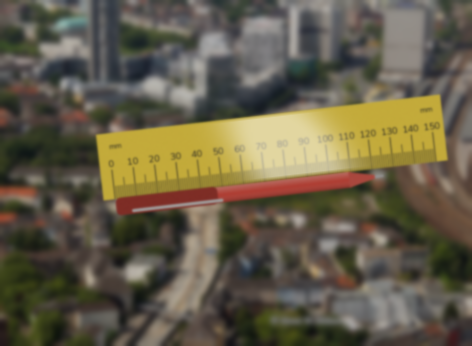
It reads 125,mm
